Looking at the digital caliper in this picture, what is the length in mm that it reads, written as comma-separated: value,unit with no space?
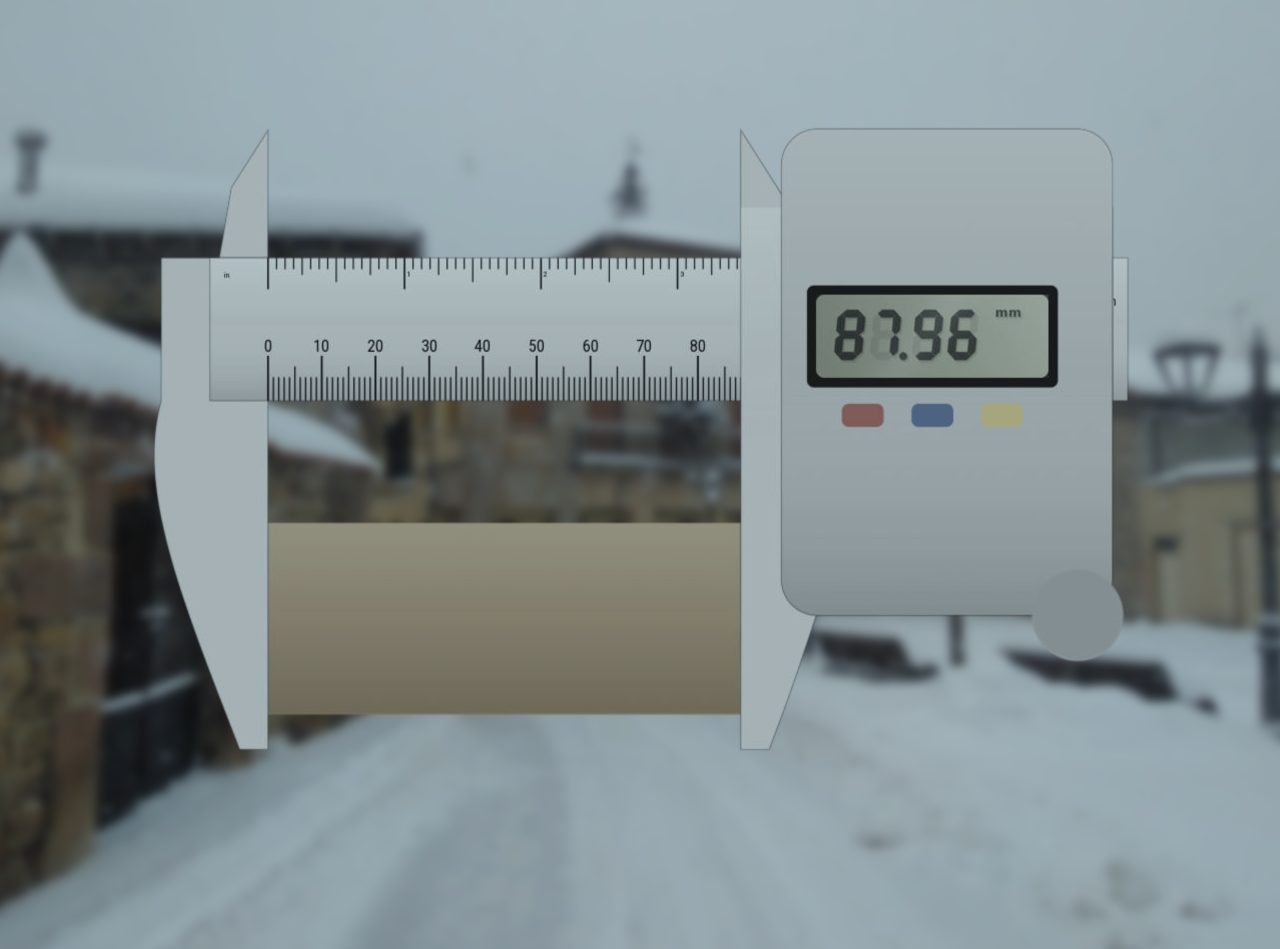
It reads 87.96,mm
